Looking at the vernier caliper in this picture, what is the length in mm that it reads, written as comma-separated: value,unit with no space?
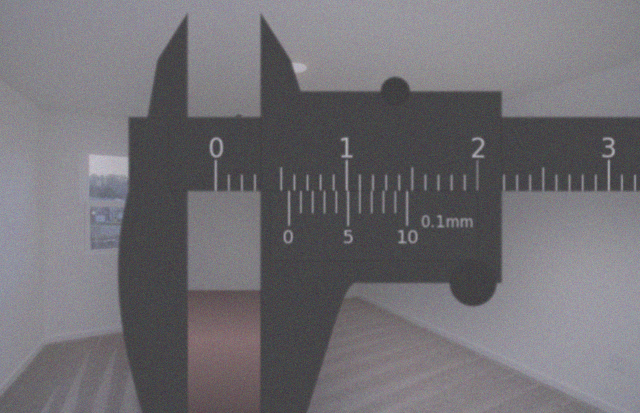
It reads 5.6,mm
